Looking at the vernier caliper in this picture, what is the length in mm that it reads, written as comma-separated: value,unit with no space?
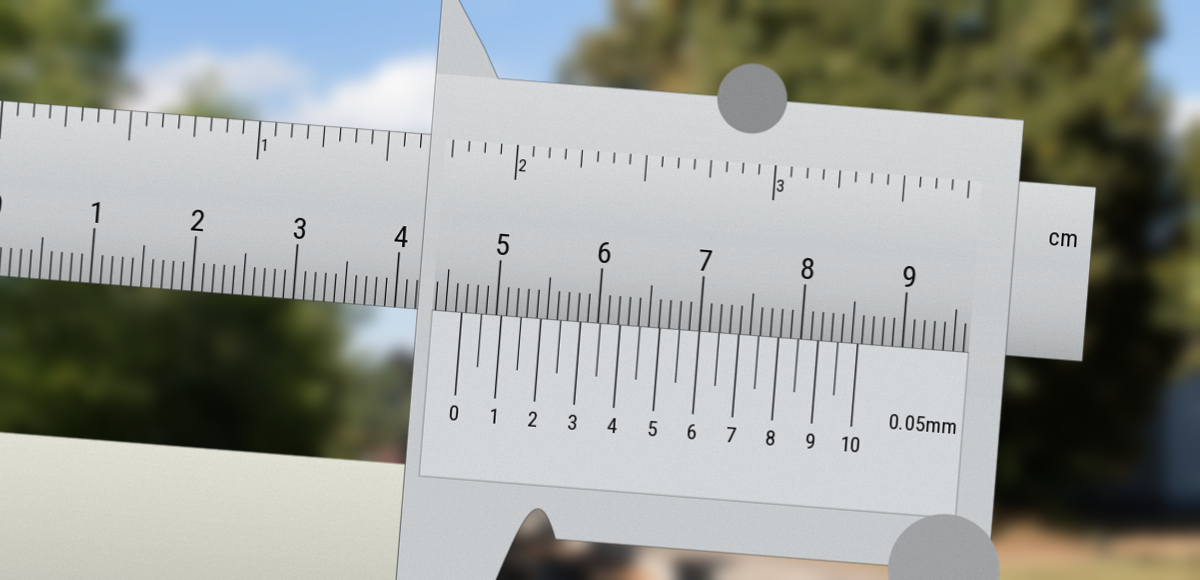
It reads 46.6,mm
